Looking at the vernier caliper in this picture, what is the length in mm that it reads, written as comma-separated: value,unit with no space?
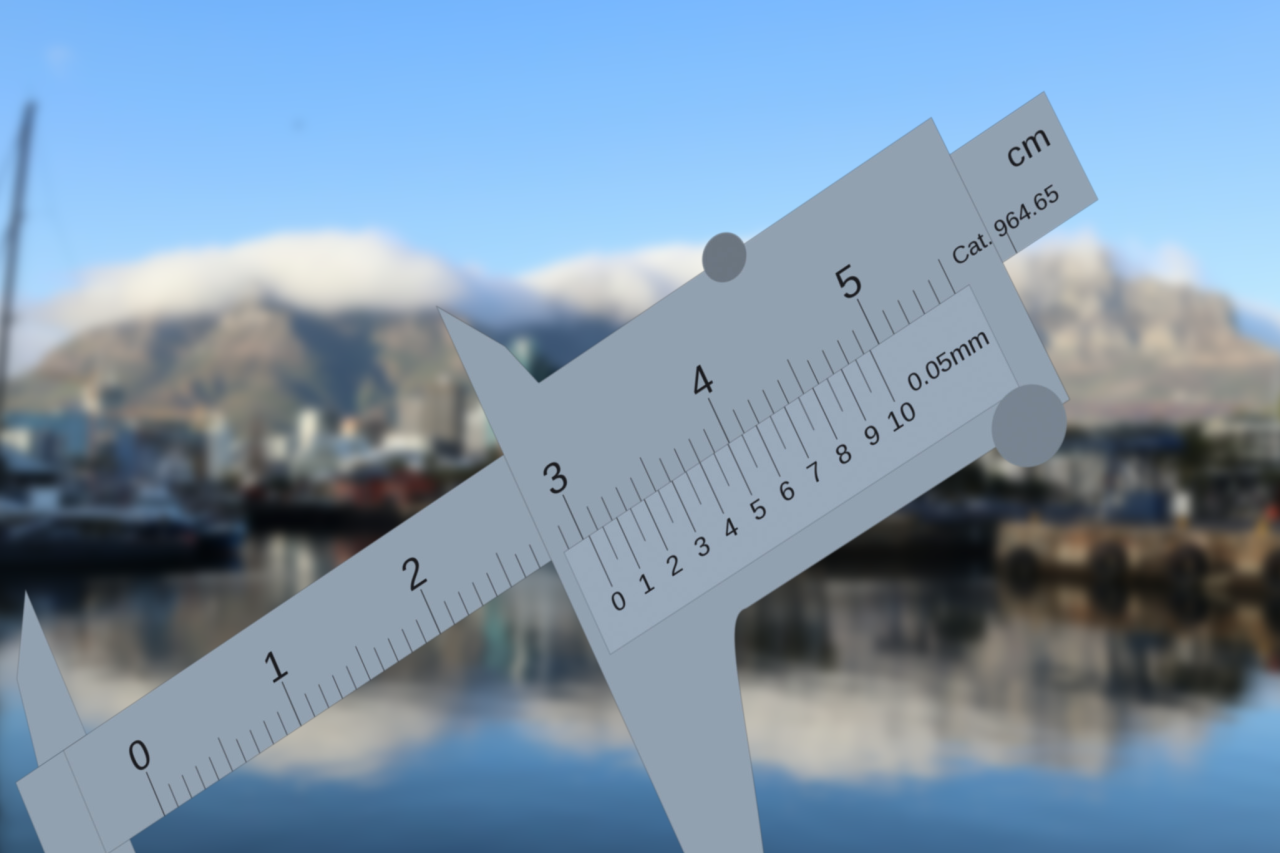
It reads 30.4,mm
